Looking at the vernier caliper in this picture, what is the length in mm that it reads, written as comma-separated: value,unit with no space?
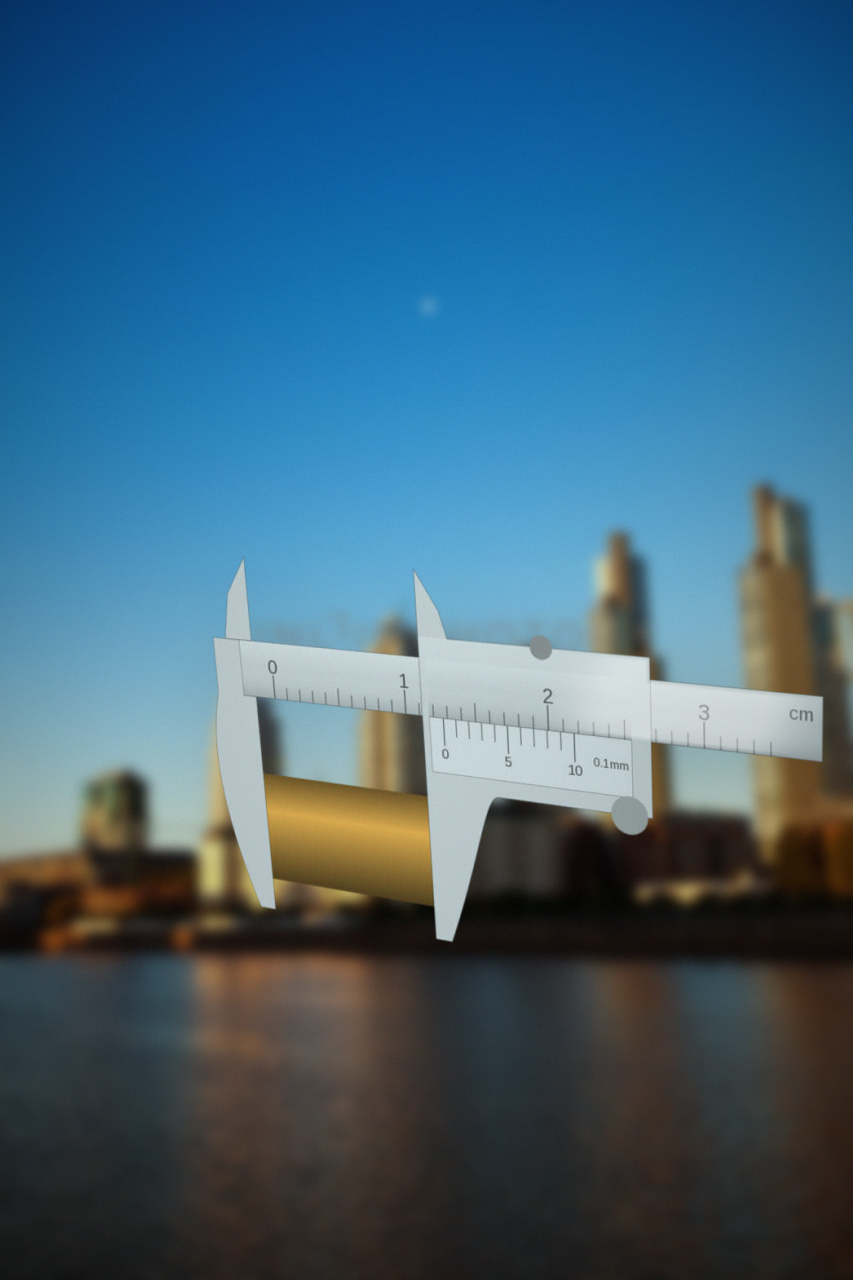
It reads 12.7,mm
